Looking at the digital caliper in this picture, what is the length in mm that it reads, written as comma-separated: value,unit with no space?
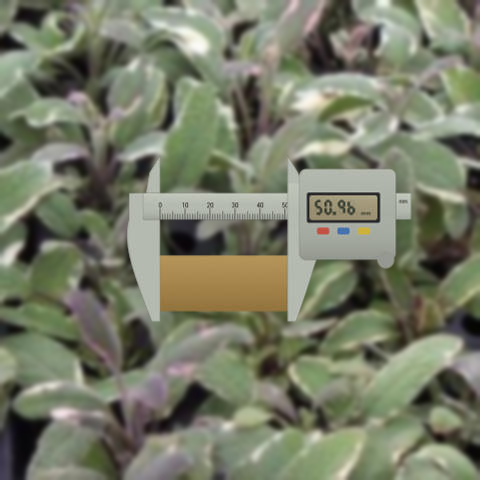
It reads 50.96,mm
